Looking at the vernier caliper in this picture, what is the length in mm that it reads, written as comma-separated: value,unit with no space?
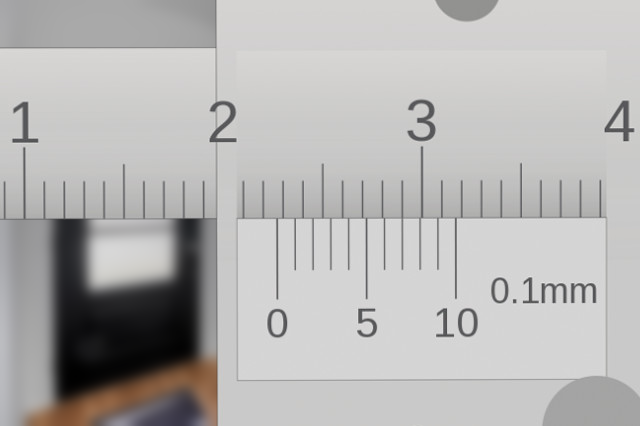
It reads 22.7,mm
